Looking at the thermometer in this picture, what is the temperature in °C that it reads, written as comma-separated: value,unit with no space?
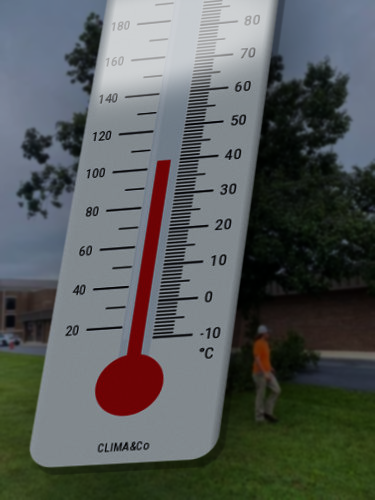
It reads 40,°C
